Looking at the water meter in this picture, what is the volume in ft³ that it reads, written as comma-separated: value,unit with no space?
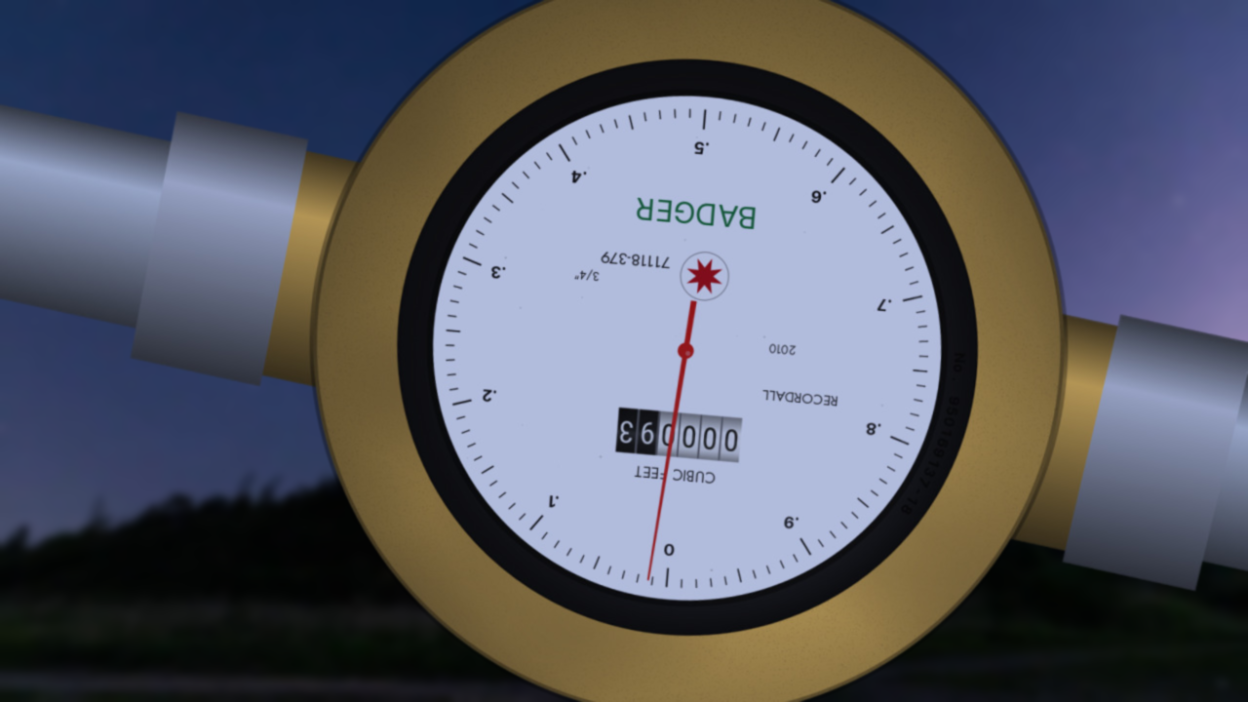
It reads 93.01,ft³
